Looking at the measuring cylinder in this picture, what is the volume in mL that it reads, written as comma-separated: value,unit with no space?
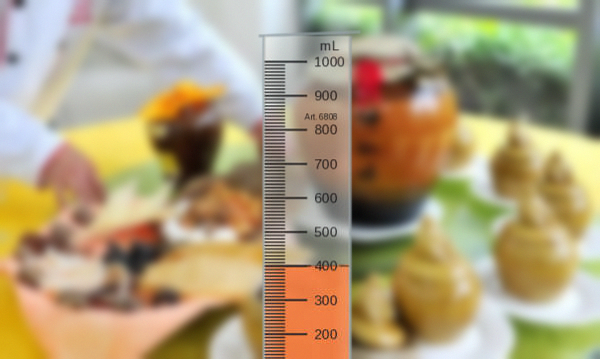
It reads 400,mL
